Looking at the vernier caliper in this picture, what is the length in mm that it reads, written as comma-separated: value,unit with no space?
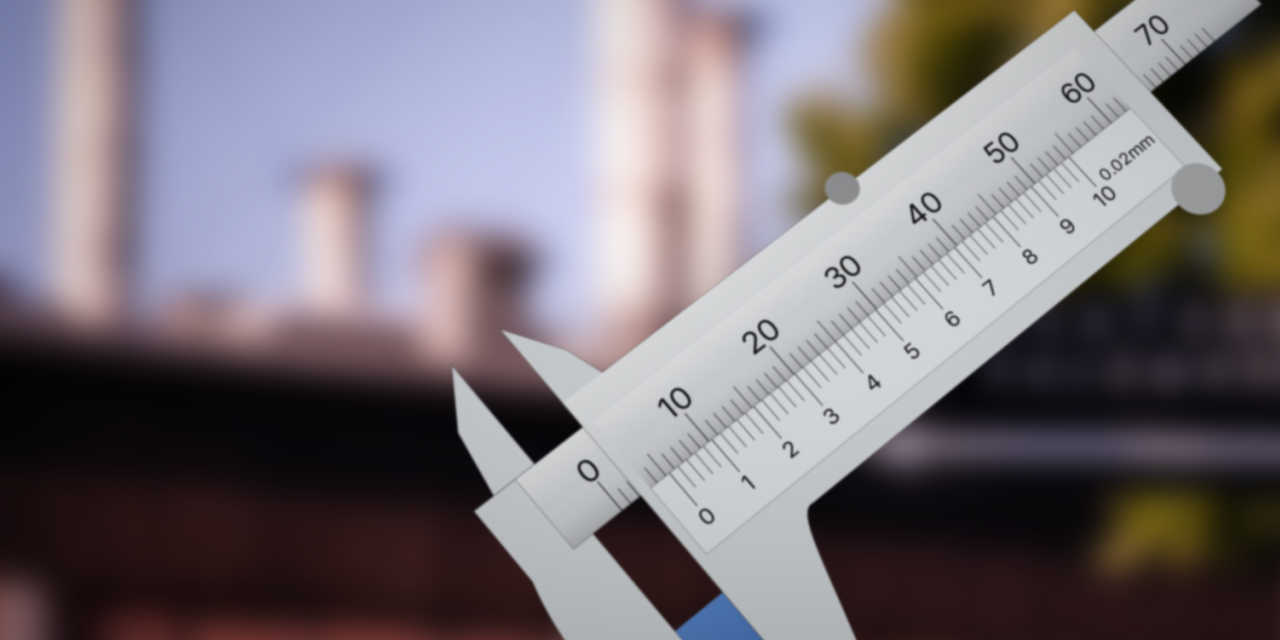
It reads 5.4,mm
